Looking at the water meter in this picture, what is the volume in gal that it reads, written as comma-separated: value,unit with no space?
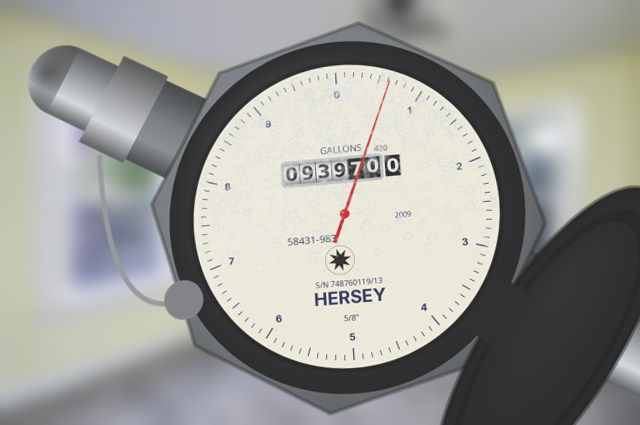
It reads 939700.6,gal
